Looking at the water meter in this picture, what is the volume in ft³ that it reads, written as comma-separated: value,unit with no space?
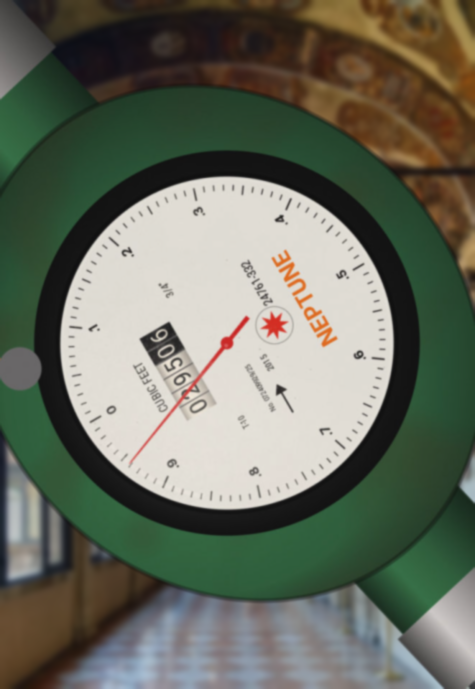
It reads 29505.94,ft³
